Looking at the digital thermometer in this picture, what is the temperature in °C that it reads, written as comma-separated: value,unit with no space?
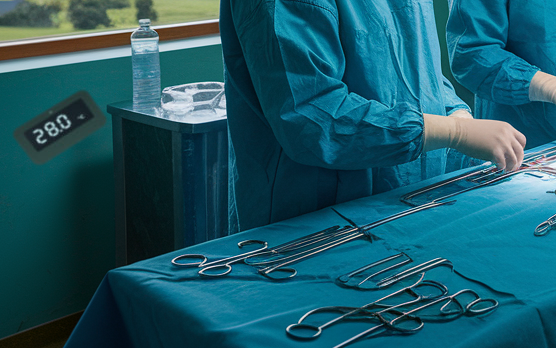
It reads 28.0,°C
